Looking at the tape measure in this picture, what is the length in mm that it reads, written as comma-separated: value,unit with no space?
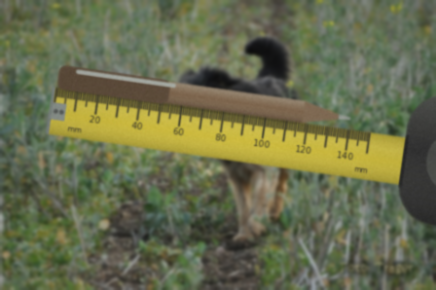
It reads 140,mm
